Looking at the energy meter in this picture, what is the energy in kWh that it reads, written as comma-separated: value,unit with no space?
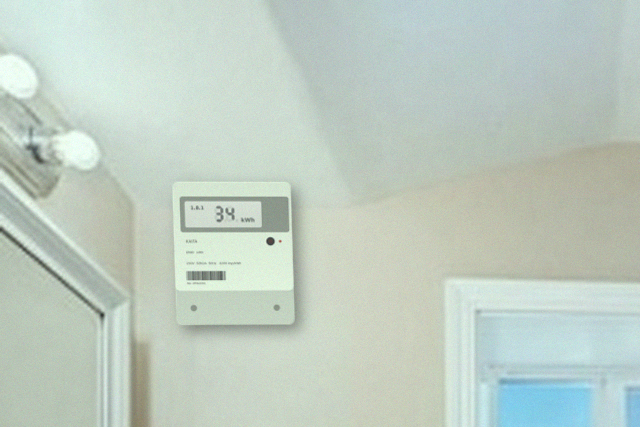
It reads 34,kWh
